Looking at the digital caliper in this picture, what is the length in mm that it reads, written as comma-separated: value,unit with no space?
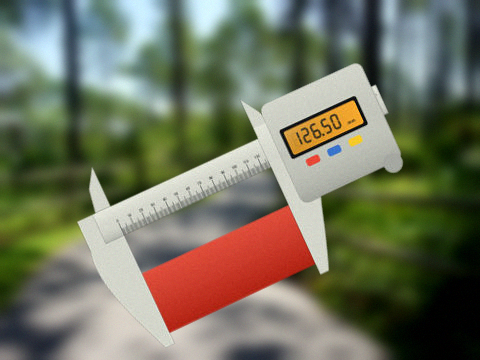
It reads 126.50,mm
